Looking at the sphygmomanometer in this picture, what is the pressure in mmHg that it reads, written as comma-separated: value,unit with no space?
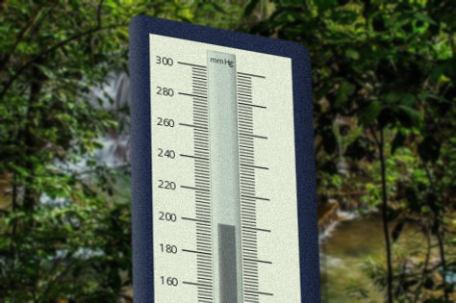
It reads 200,mmHg
